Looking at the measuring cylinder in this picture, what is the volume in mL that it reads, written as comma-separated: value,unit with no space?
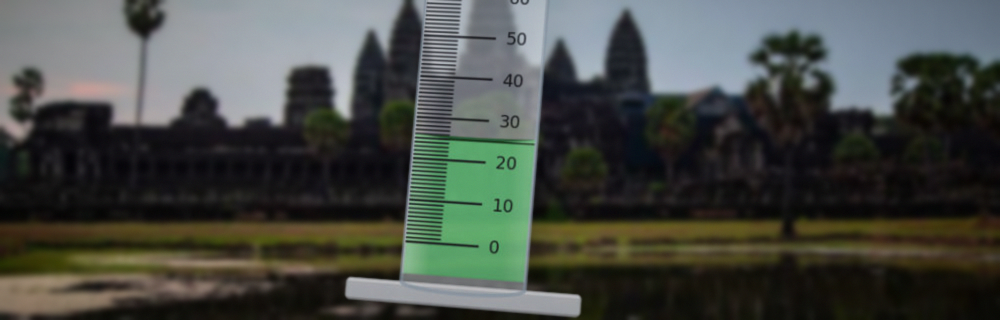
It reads 25,mL
